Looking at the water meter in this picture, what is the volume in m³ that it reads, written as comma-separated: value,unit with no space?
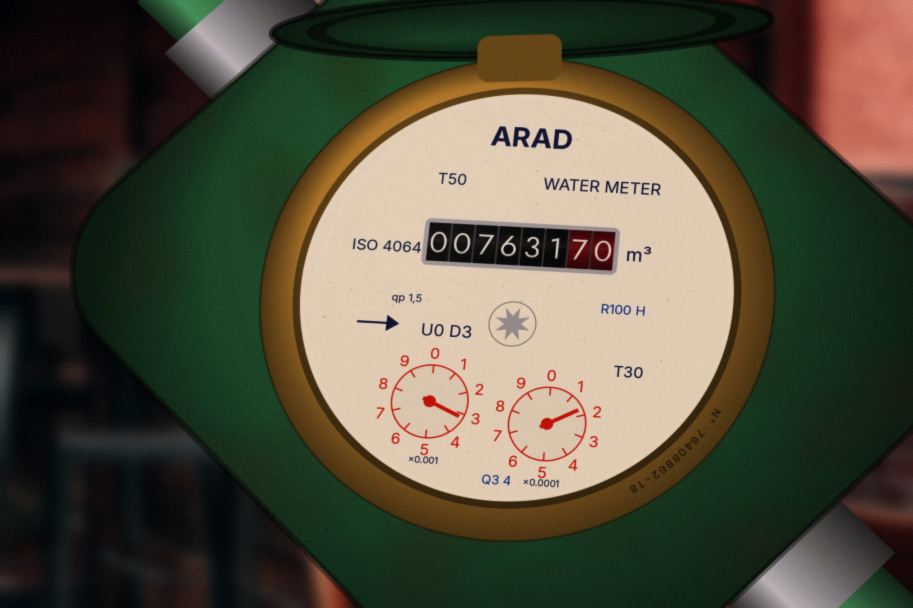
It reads 7631.7031,m³
